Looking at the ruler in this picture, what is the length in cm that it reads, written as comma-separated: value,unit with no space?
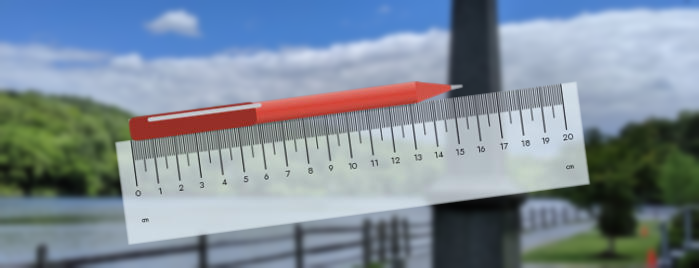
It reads 15.5,cm
